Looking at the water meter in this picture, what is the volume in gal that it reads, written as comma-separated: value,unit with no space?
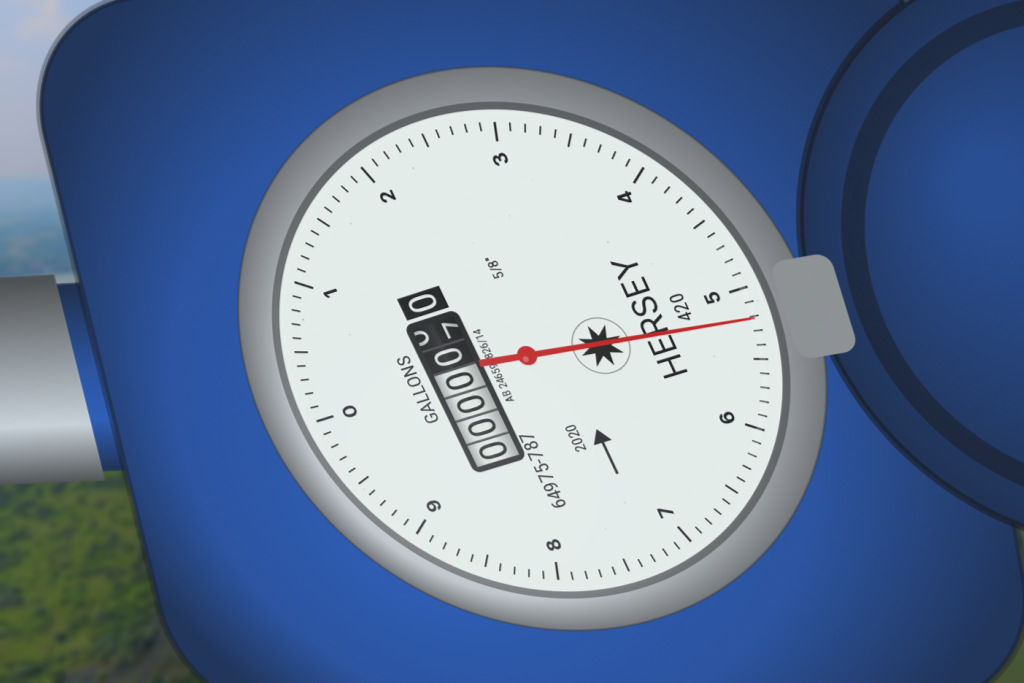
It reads 65.2,gal
